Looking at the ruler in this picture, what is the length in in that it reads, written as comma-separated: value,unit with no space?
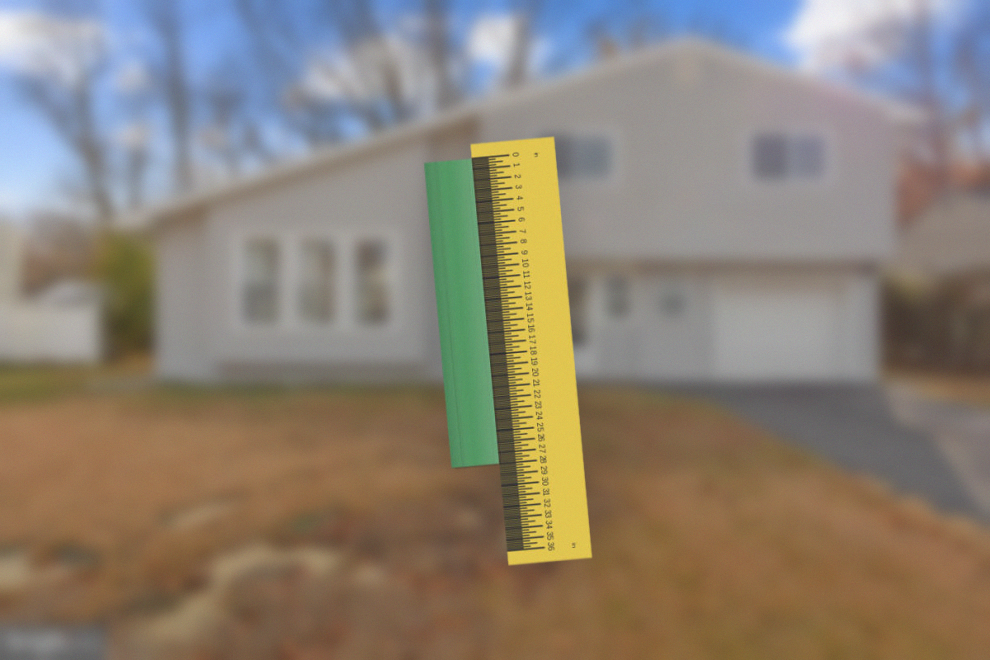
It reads 28,in
